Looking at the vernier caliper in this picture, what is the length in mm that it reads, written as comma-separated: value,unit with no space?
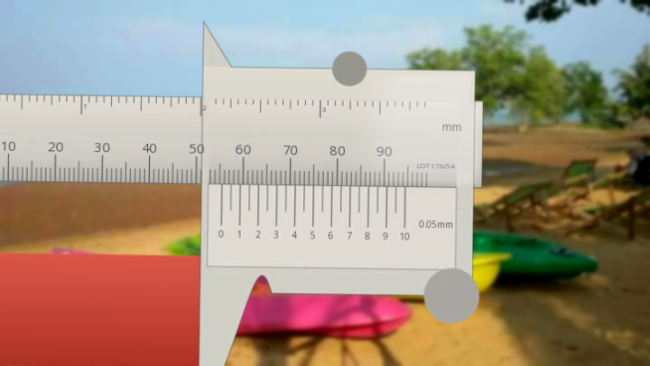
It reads 55.5,mm
